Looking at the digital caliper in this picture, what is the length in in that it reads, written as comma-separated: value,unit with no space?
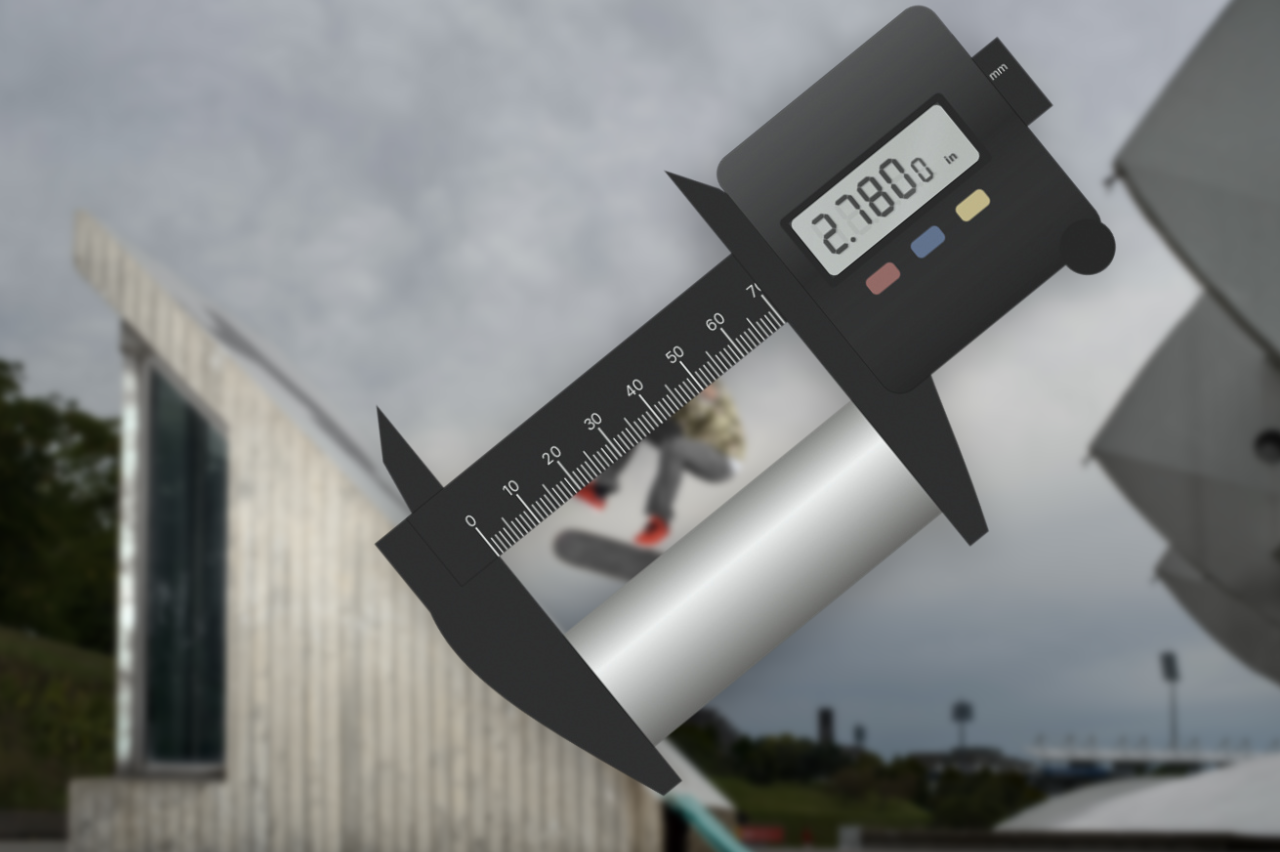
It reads 2.7800,in
